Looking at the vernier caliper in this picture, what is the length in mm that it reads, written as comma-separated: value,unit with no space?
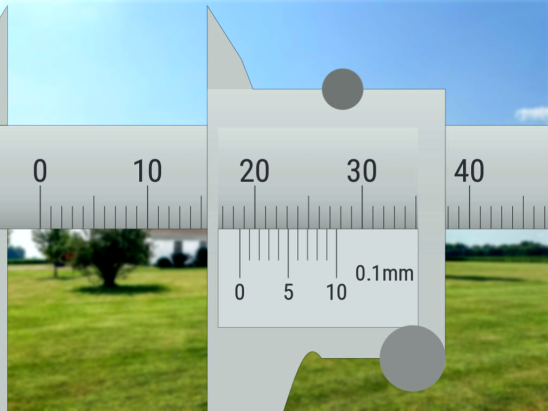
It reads 18.6,mm
